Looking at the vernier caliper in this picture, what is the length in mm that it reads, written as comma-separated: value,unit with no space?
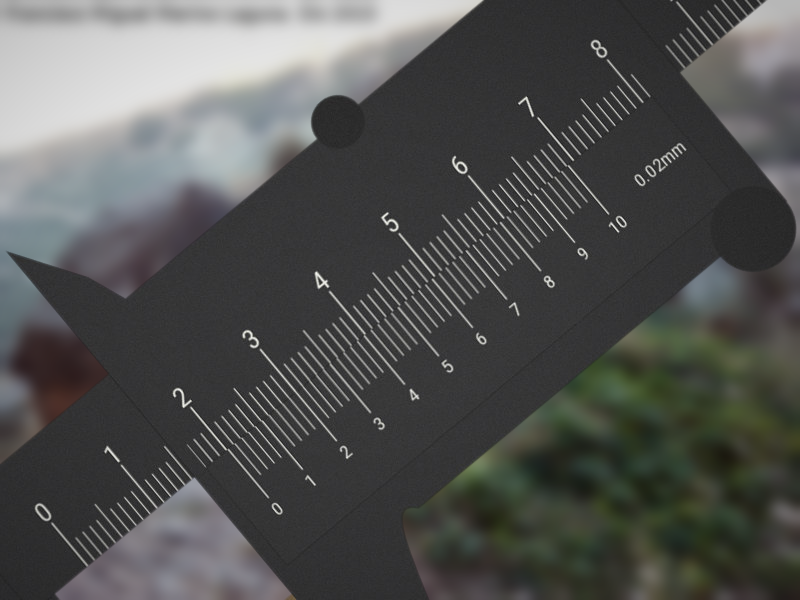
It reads 20.2,mm
